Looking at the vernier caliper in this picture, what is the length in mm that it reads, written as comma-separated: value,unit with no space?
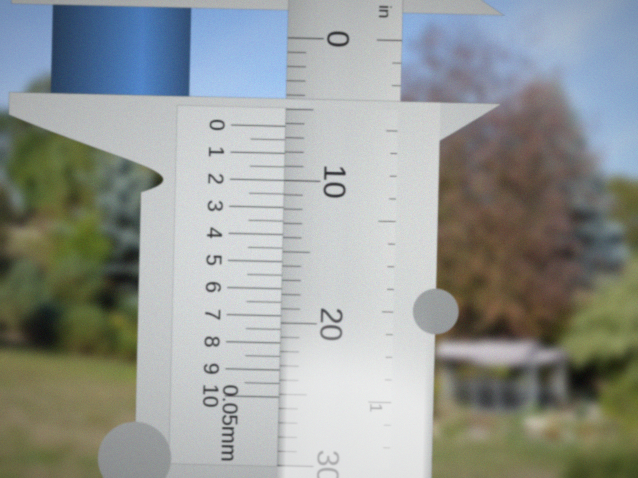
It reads 6.2,mm
